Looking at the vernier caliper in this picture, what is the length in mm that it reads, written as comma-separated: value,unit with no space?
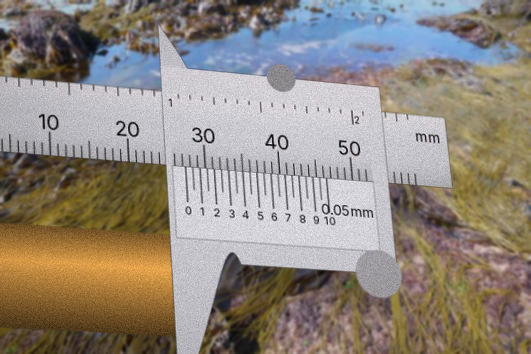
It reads 27.4,mm
